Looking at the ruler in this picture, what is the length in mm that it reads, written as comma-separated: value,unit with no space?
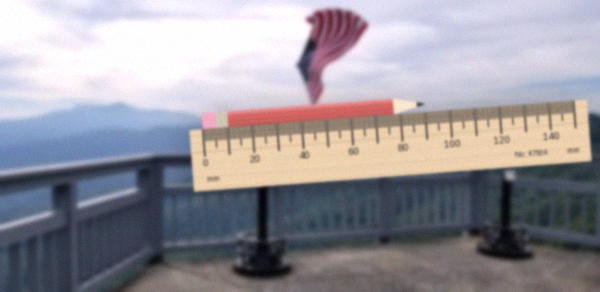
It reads 90,mm
